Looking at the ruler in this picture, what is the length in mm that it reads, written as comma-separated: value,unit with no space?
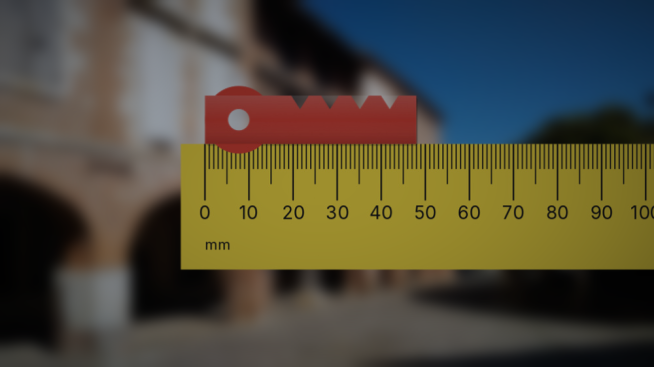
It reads 48,mm
